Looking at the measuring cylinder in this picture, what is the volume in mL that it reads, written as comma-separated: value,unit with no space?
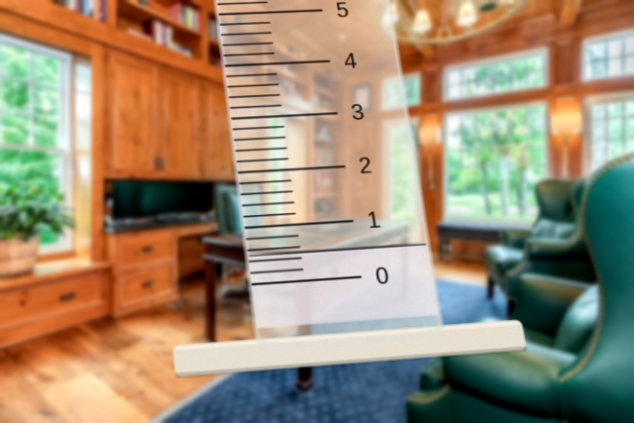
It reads 0.5,mL
